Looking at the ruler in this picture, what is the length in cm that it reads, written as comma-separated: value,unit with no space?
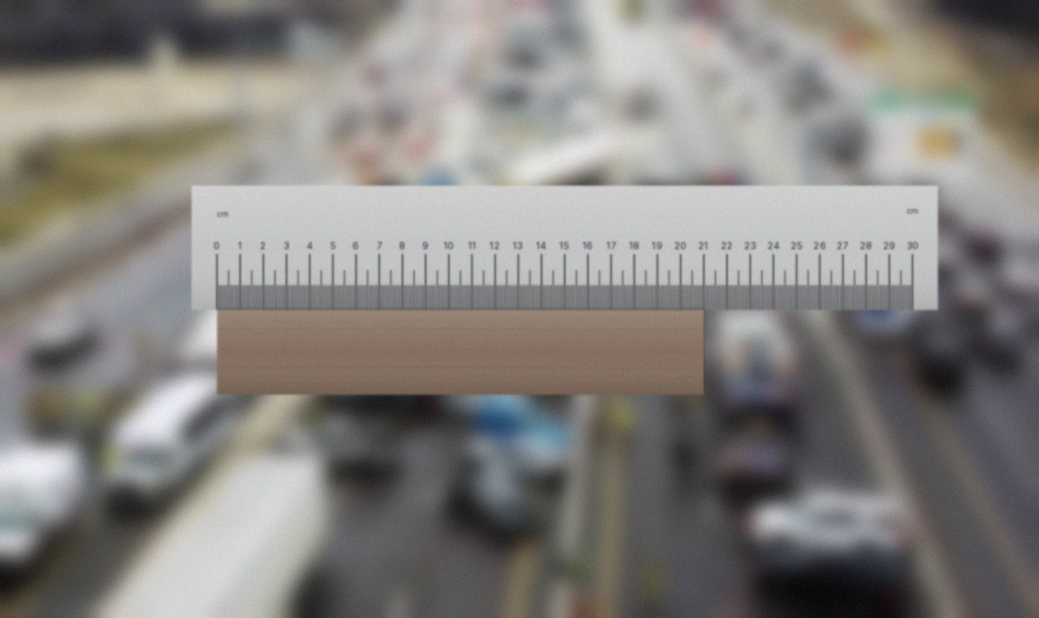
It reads 21,cm
